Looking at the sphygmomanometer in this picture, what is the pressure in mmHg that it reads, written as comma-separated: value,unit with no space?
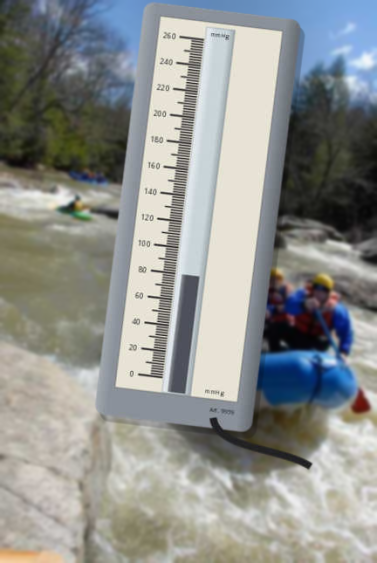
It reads 80,mmHg
